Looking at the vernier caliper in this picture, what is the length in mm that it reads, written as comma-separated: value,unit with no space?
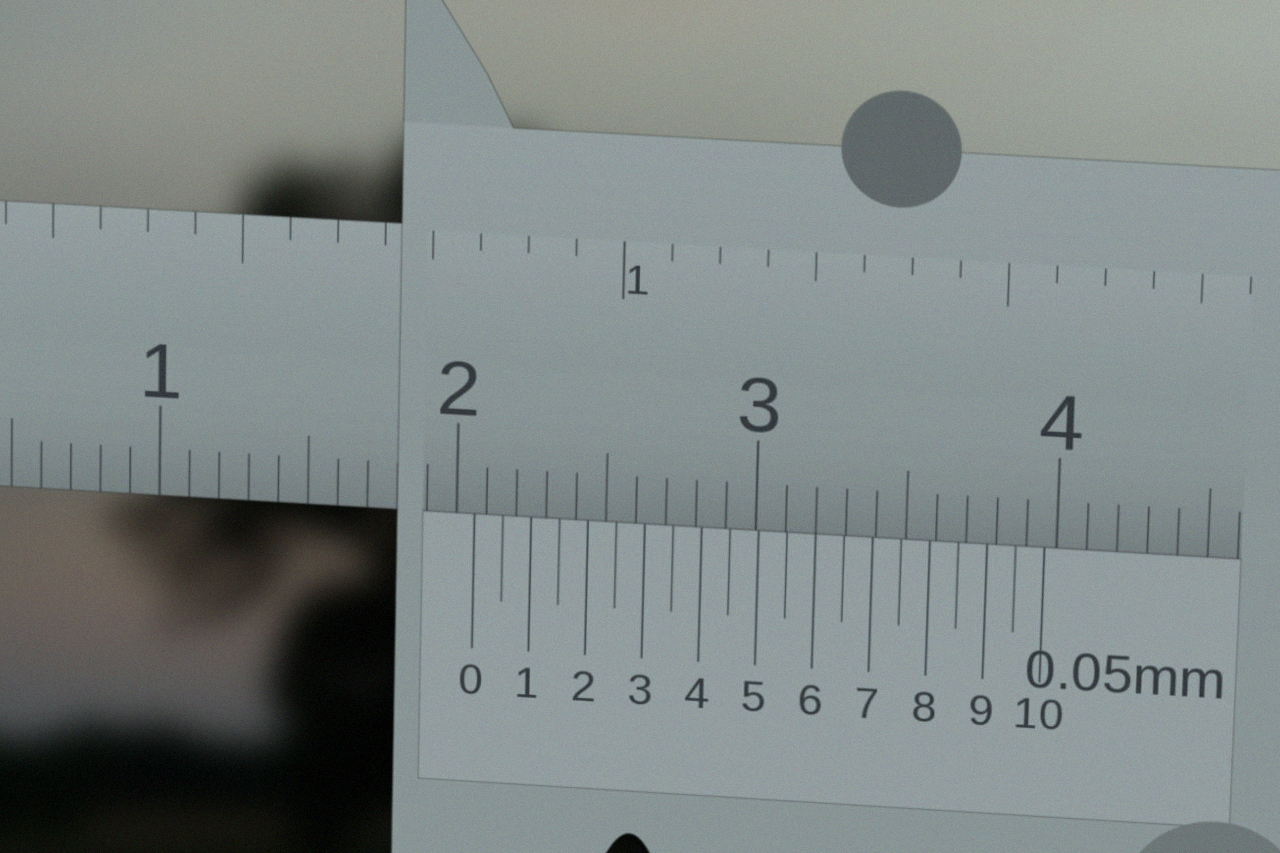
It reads 20.60,mm
